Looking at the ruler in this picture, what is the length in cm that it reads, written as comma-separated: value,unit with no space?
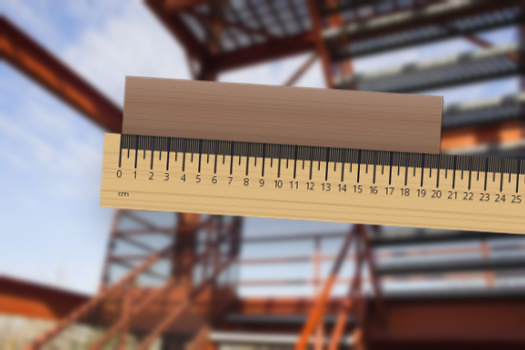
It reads 20,cm
